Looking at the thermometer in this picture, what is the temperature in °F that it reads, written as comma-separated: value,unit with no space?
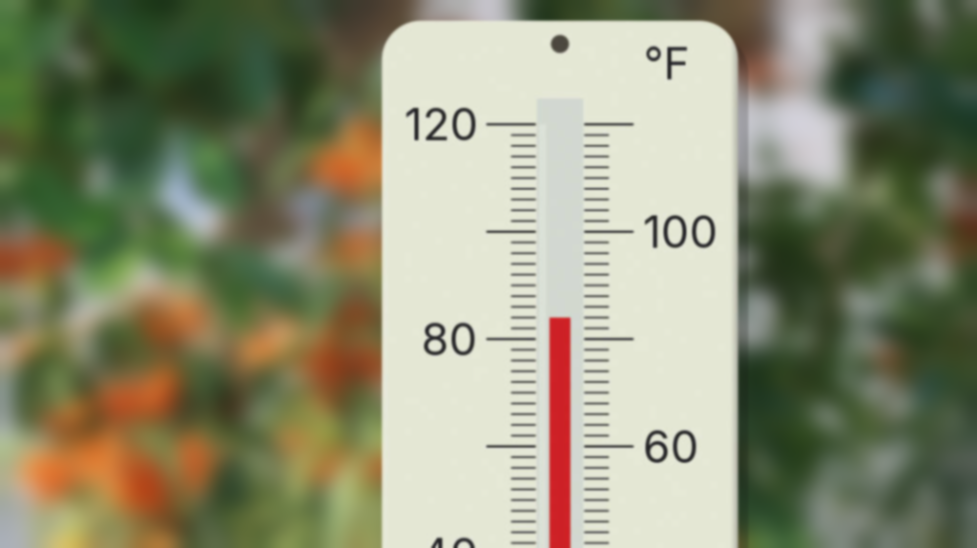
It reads 84,°F
